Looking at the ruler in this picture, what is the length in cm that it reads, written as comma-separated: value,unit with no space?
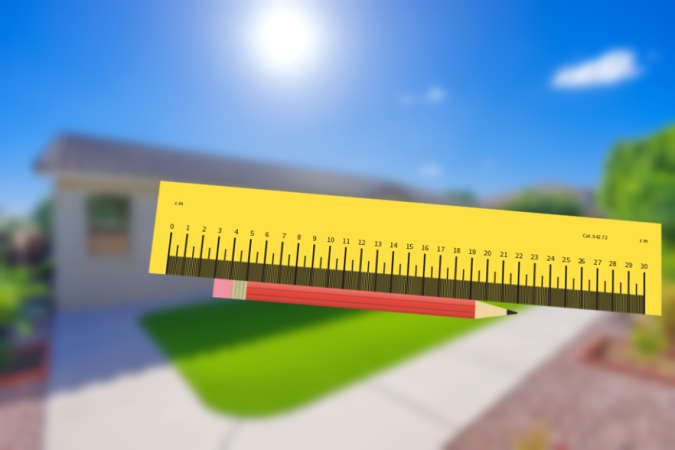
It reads 19,cm
